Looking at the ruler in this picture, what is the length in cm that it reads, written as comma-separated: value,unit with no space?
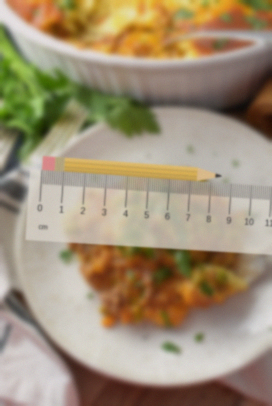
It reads 8.5,cm
